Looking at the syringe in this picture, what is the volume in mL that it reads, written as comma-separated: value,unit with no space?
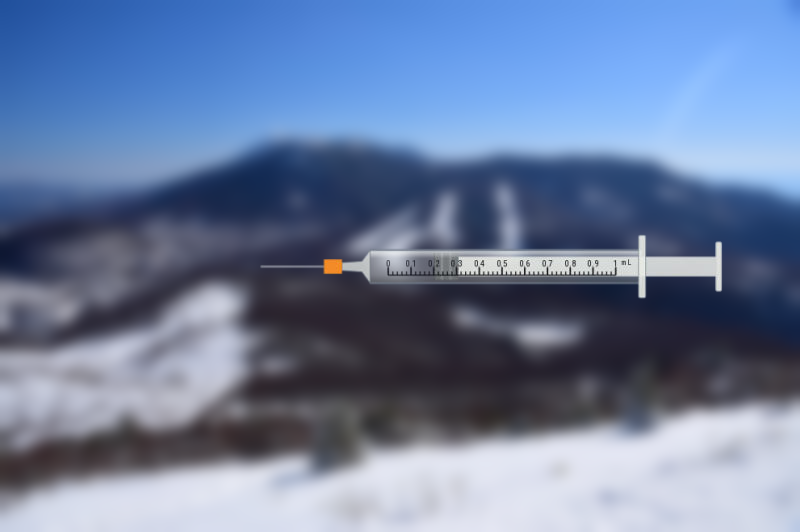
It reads 0.2,mL
